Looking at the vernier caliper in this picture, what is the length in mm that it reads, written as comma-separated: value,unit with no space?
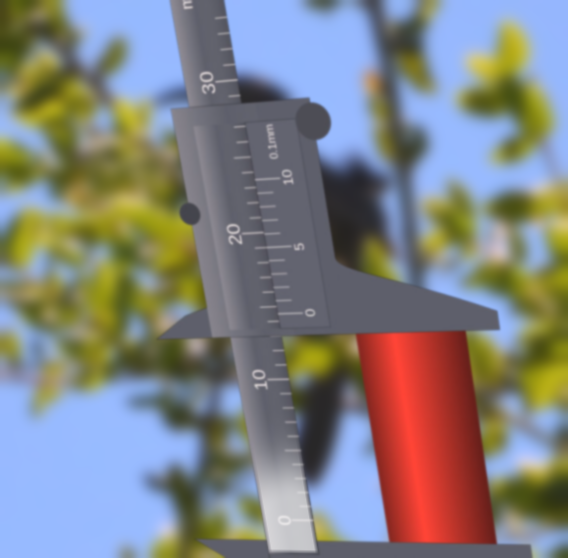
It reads 14.5,mm
